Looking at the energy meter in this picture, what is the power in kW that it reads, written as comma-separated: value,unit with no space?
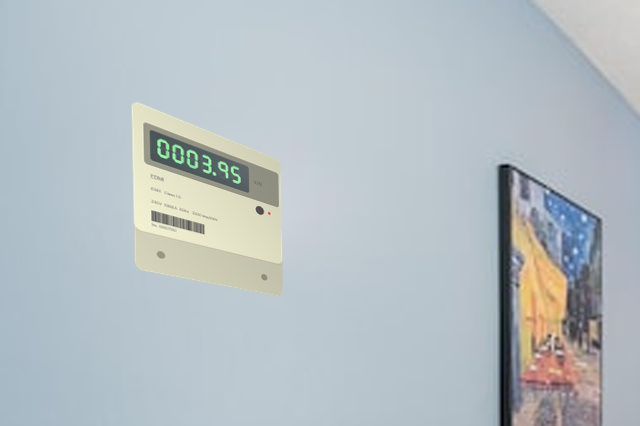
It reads 3.95,kW
